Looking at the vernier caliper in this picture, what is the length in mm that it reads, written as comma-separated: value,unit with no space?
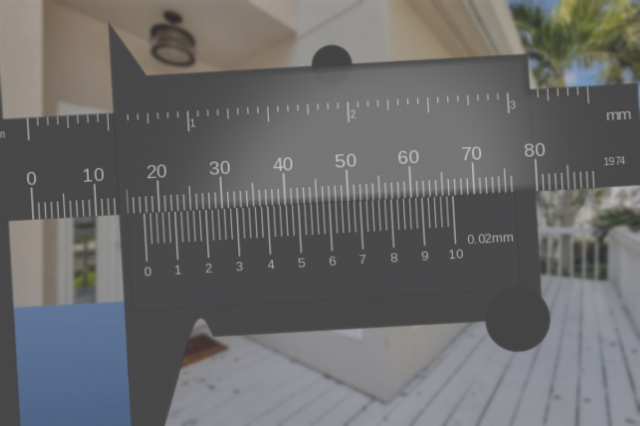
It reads 17.6,mm
